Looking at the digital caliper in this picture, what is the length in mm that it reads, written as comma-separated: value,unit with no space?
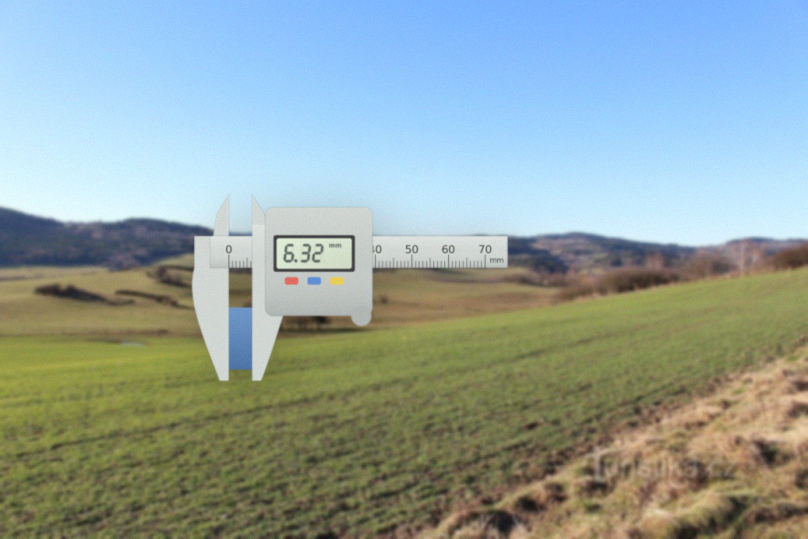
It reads 6.32,mm
